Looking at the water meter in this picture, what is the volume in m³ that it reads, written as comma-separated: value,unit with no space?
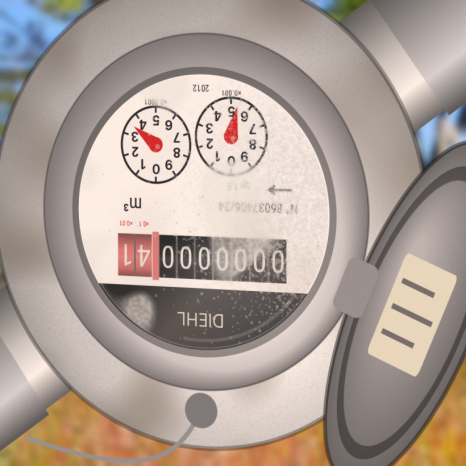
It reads 0.4153,m³
